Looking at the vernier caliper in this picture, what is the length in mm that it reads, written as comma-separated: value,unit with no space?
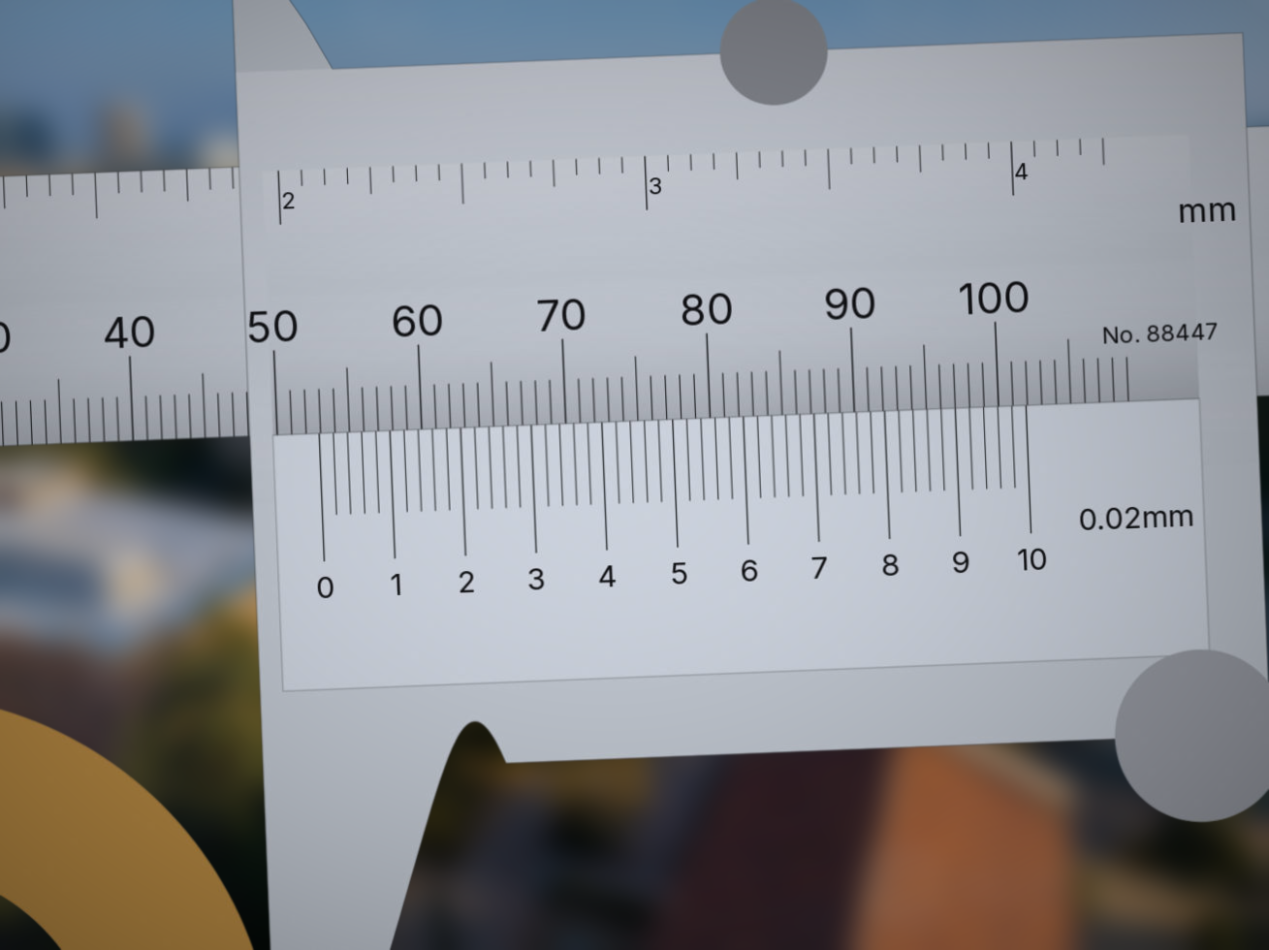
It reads 52.9,mm
